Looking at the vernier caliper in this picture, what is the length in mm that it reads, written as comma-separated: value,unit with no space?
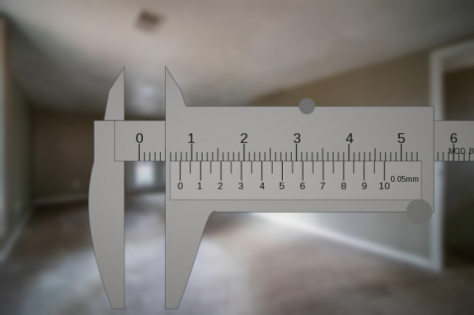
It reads 7.8,mm
